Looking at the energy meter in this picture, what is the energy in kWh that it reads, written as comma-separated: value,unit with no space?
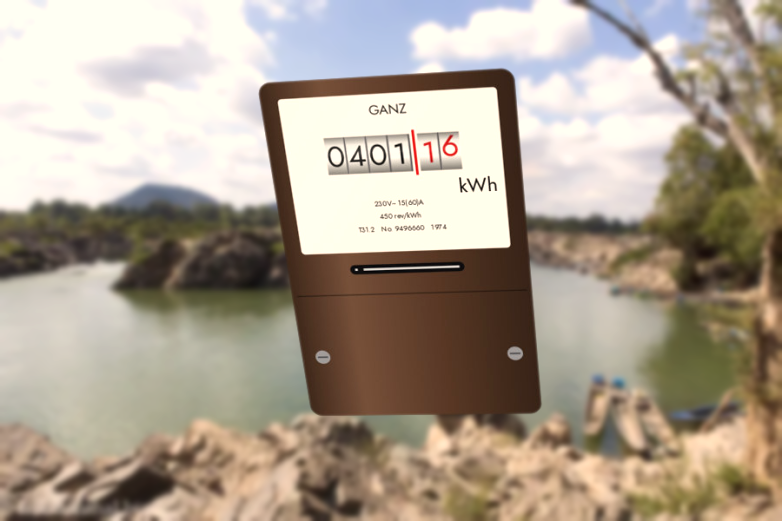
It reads 401.16,kWh
